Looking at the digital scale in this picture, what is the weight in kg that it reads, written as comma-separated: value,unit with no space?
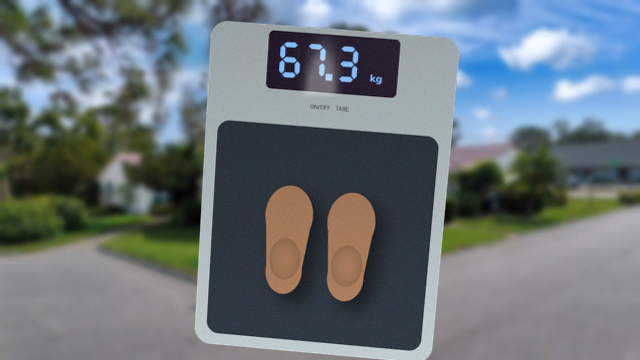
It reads 67.3,kg
